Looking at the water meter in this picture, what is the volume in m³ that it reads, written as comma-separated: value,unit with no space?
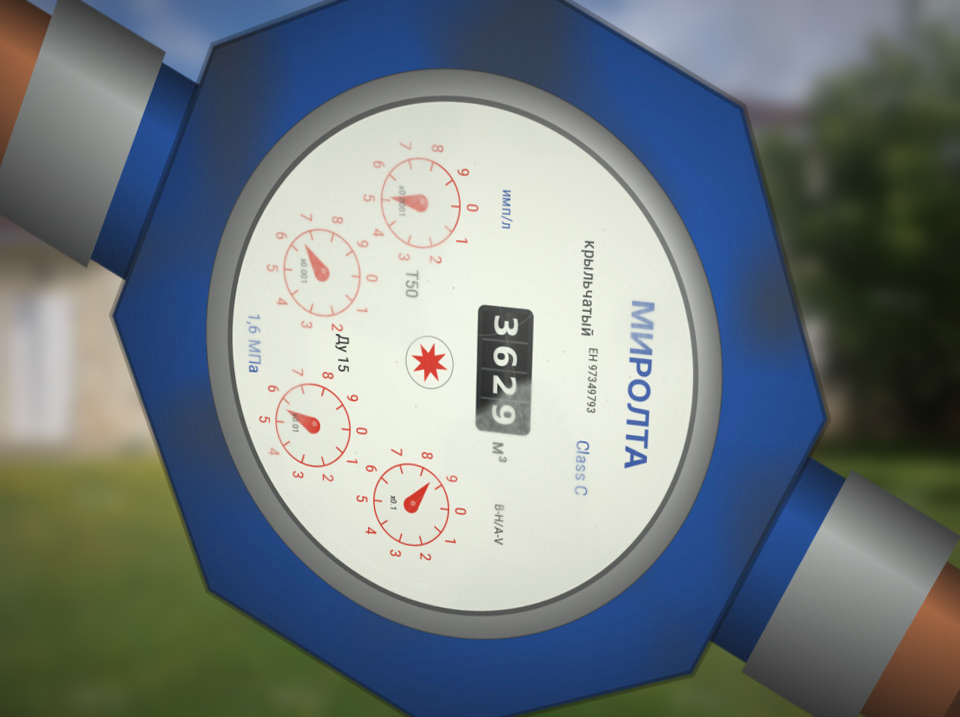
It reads 3629.8565,m³
